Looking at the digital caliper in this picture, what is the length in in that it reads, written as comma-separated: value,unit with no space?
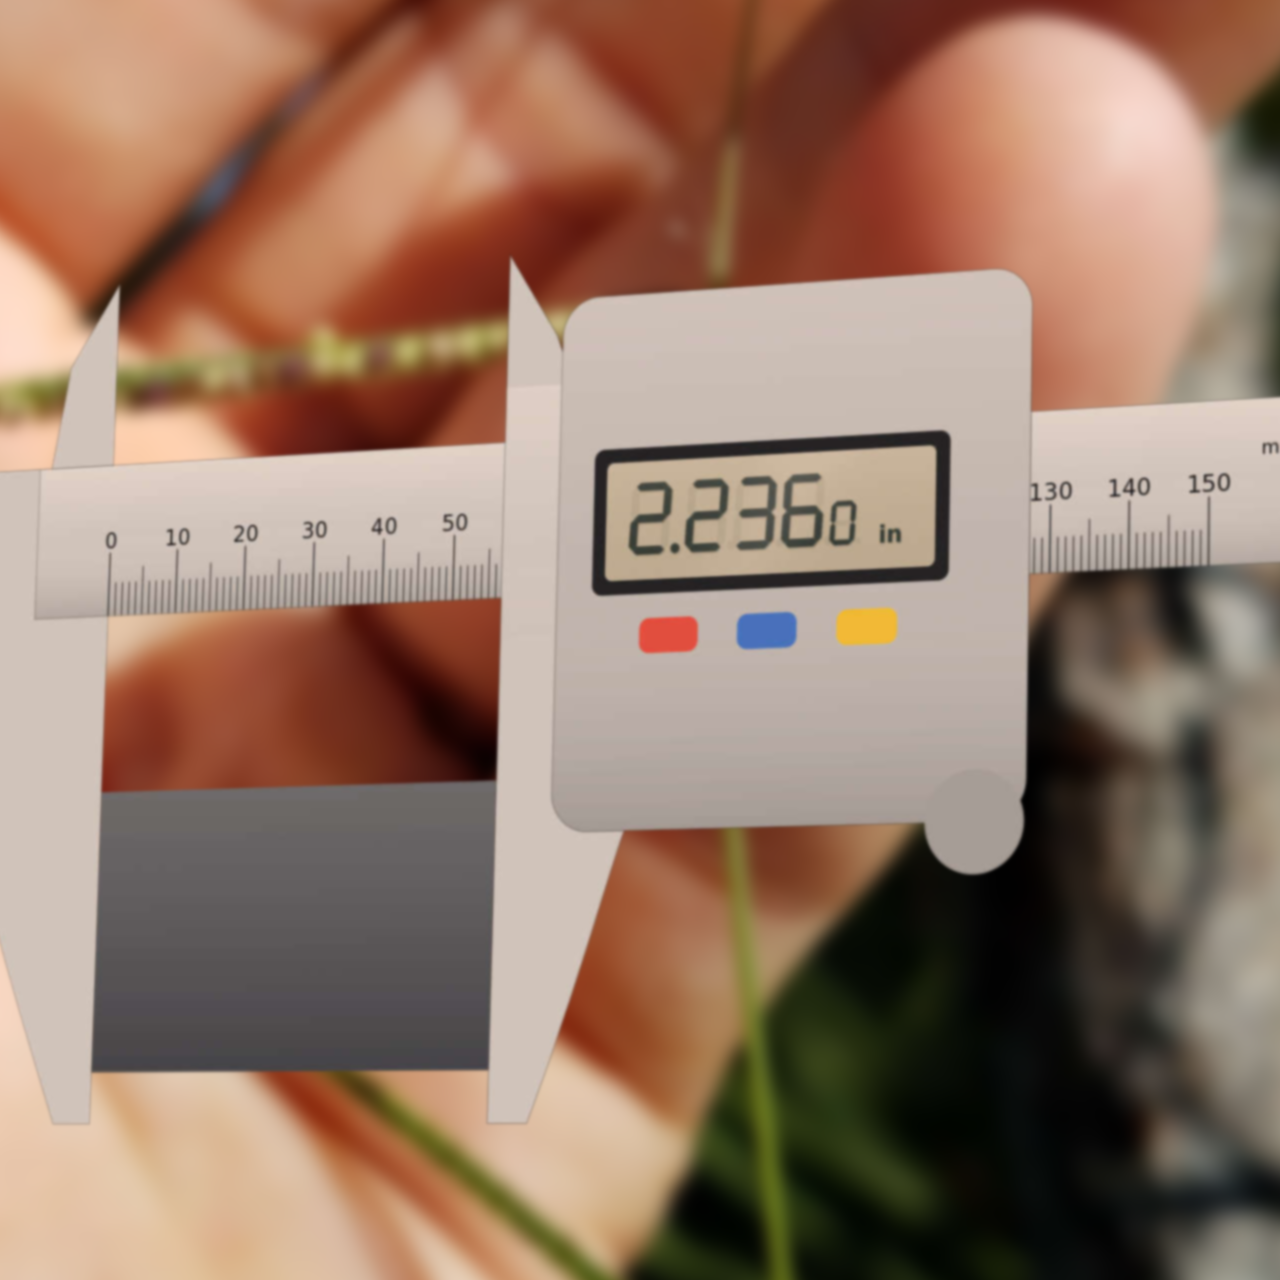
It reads 2.2360,in
